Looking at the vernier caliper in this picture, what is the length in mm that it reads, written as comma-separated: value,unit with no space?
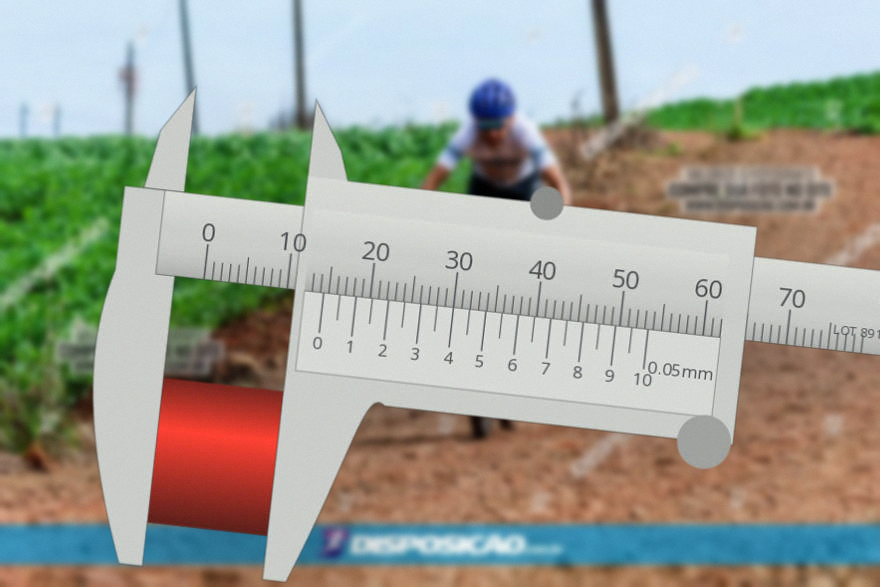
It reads 14.4,mm
